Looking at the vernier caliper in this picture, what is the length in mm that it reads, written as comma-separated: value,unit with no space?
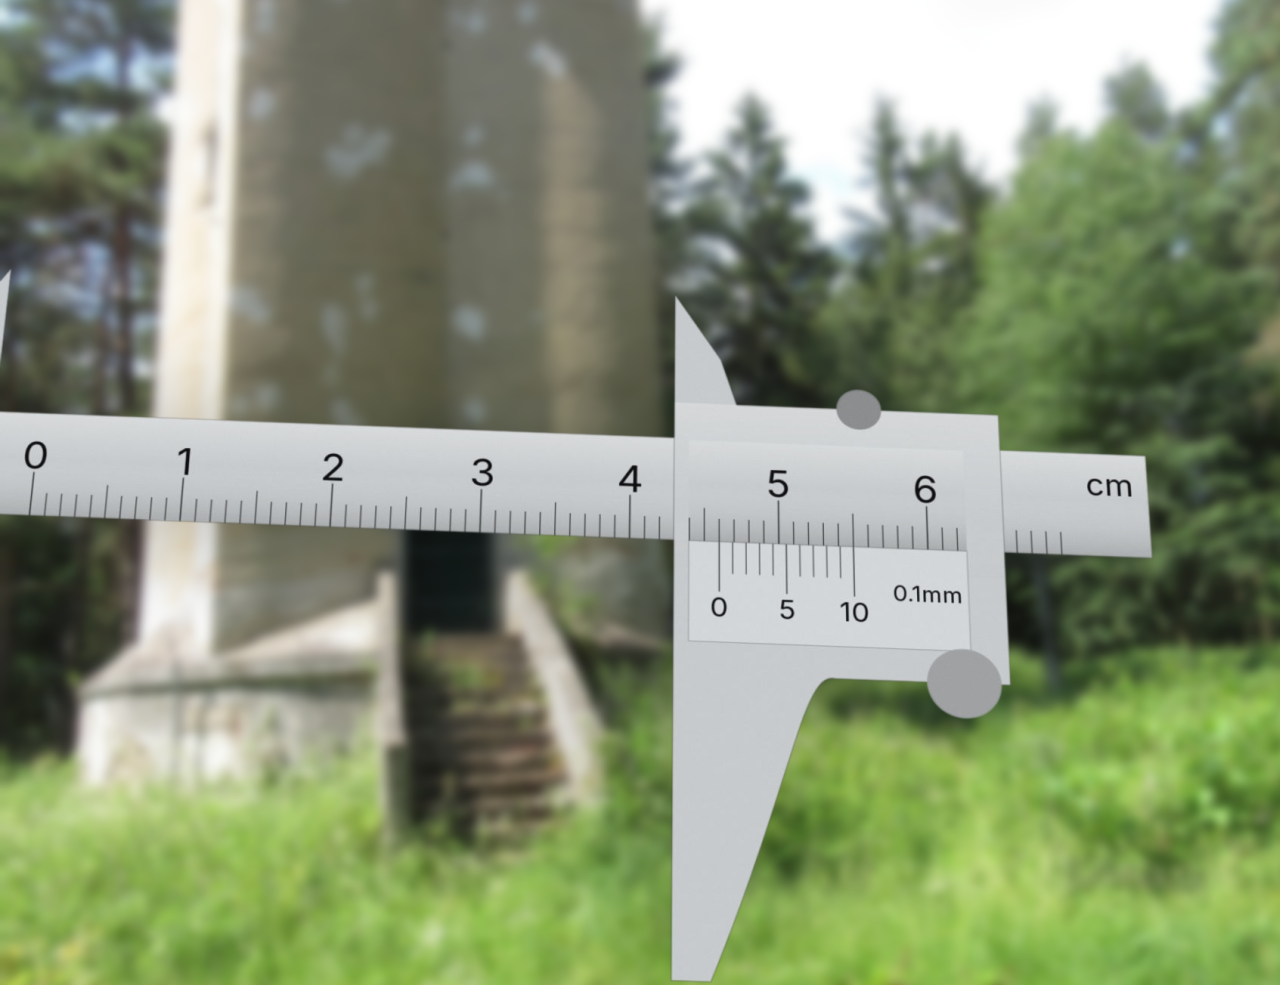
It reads 46.0,mm
